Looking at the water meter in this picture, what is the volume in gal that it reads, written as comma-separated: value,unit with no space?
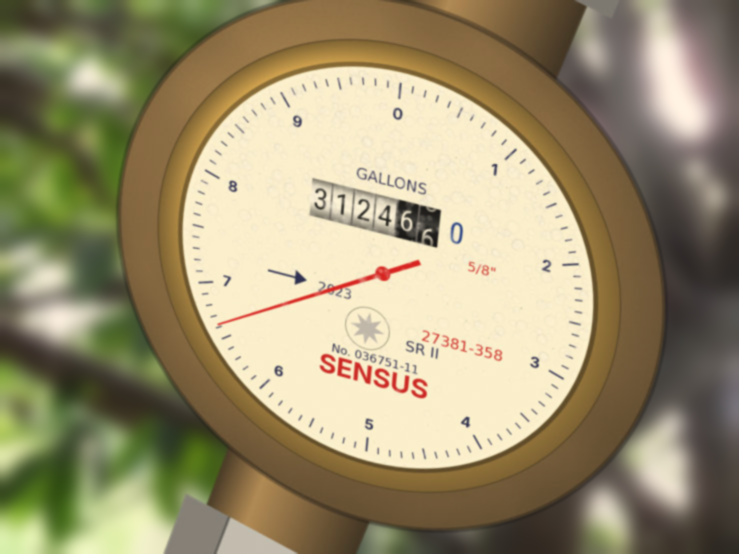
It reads 3124656.6,gal
